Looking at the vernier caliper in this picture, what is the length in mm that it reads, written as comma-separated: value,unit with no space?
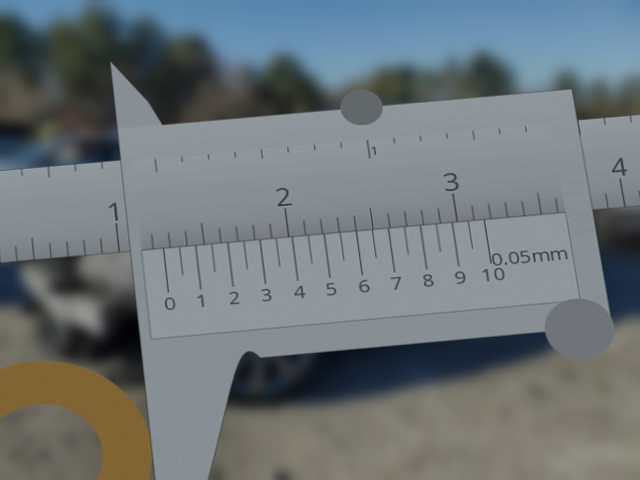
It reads 12.6,mm
